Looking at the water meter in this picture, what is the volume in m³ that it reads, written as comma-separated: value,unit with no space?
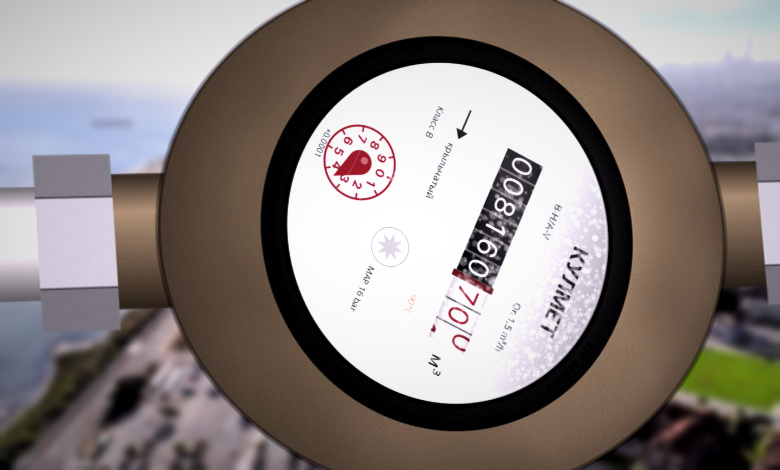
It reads 8160.7003,m³
